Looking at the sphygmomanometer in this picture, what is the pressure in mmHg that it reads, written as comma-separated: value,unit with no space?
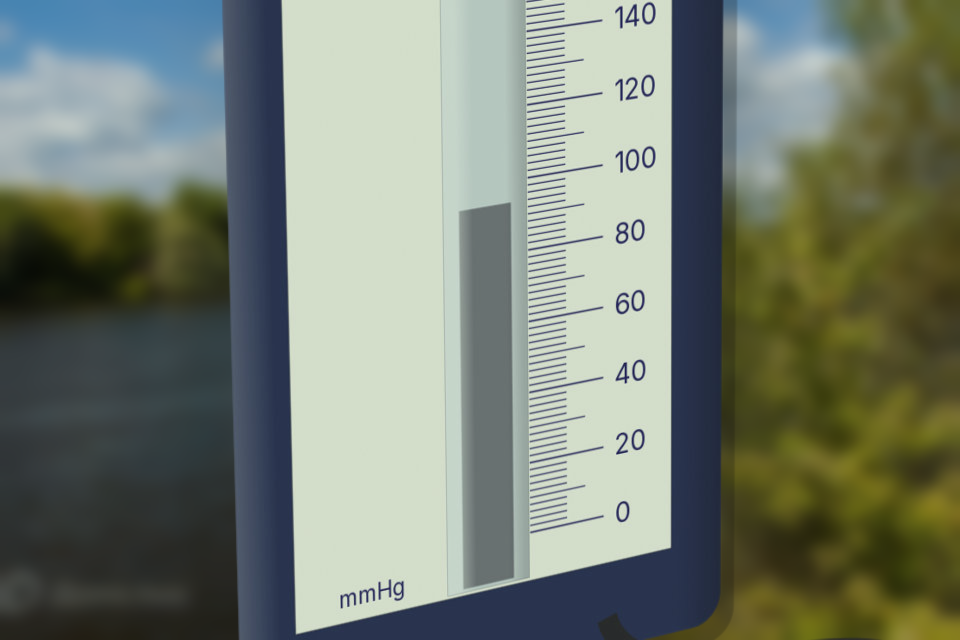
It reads 94,mmHg
